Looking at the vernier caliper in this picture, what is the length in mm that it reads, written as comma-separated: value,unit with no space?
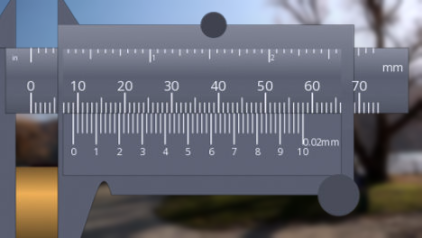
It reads 9.0,mm
